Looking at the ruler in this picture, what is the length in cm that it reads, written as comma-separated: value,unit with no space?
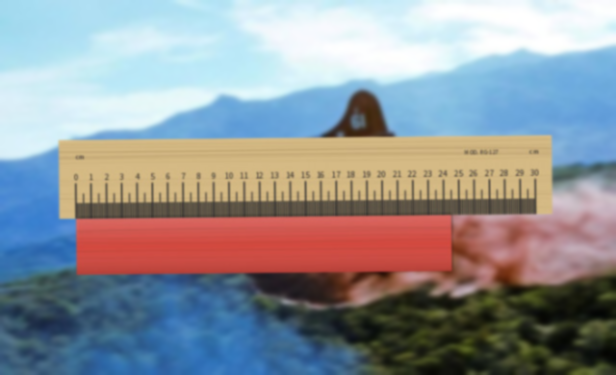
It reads 24.5,cm
